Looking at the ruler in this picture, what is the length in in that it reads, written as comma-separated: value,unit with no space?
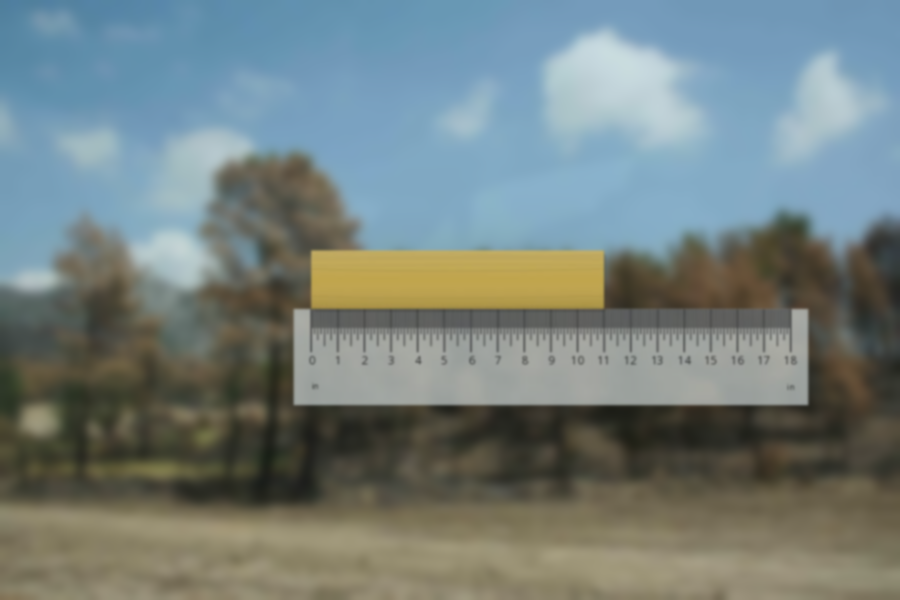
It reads 11,in
